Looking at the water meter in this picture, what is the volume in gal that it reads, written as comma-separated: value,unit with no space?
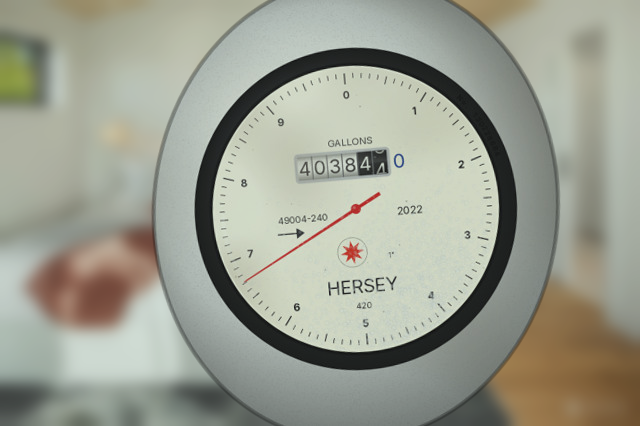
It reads 4038436.7,gal
